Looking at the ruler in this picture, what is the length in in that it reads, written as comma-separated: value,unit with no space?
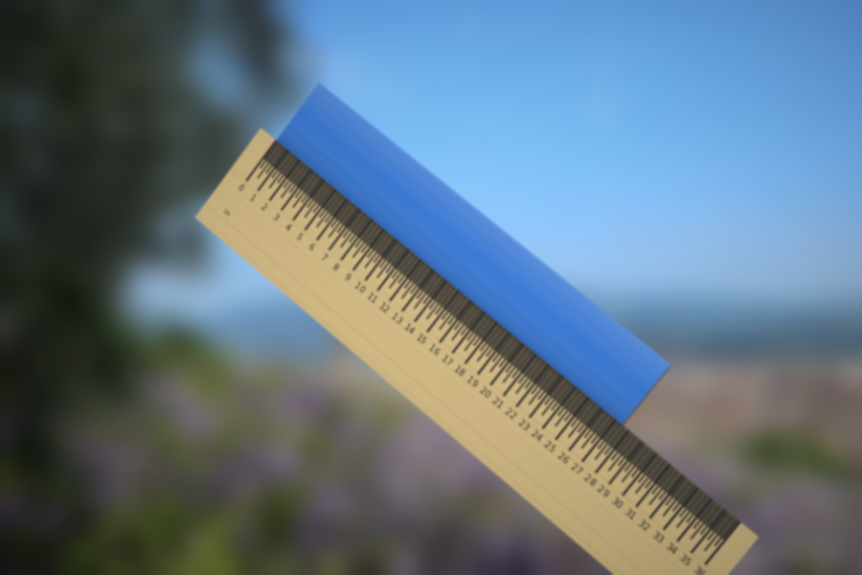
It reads 27.5,in
